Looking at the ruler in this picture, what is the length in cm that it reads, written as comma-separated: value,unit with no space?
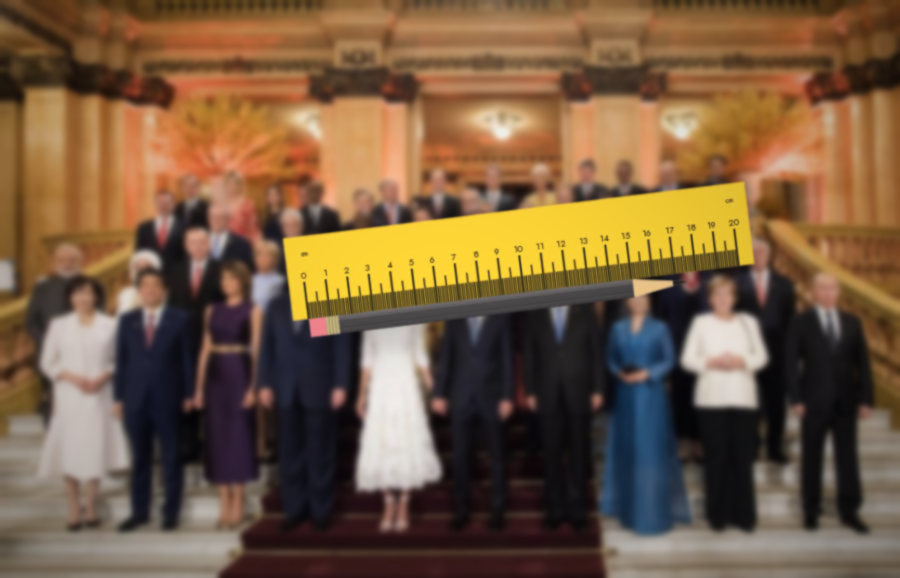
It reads 17.5,cm
